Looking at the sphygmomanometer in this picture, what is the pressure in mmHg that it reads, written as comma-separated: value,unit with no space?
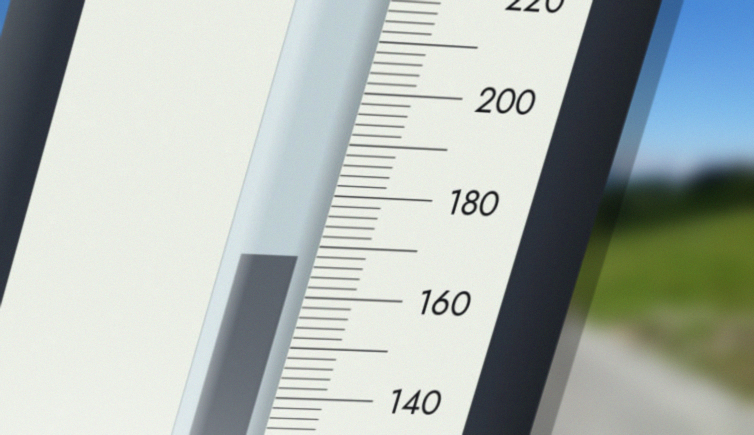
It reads 168,mmHg
